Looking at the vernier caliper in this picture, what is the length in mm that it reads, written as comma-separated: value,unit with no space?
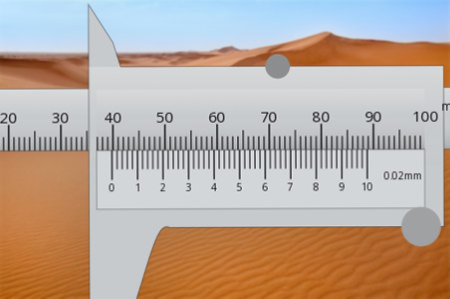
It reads 39.8,mm
